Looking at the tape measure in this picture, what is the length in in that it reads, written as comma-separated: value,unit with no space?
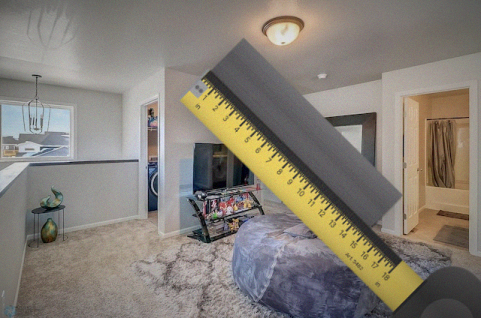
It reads 15,in
